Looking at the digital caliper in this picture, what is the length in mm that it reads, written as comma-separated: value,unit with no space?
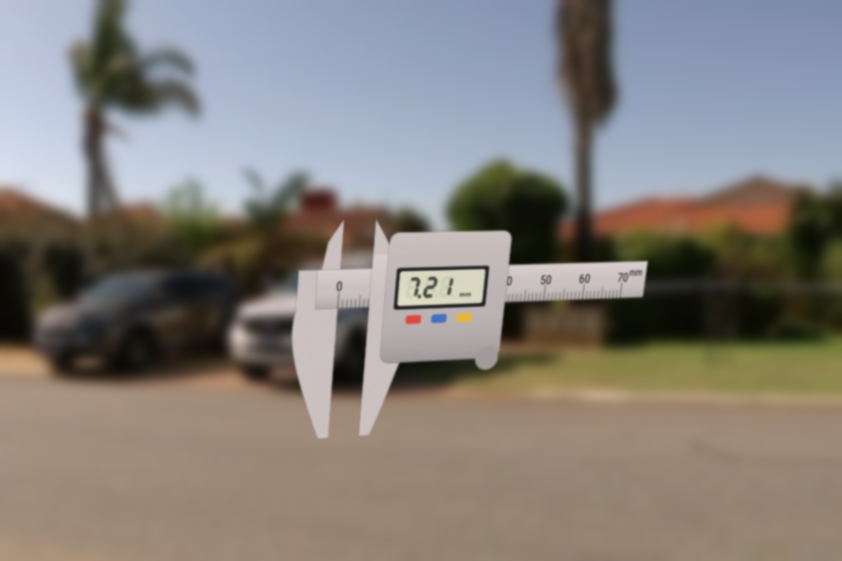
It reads 7.21,mm
